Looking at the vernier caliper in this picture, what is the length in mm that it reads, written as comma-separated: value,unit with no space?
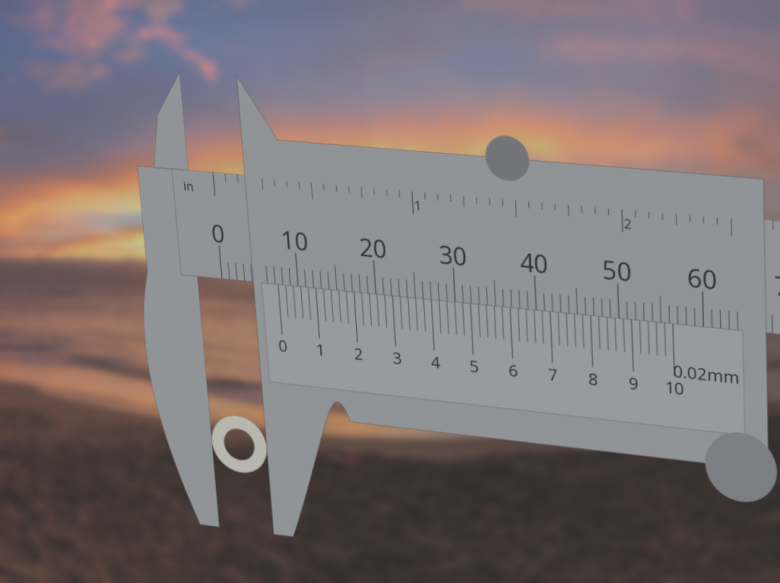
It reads 7.4,mm
